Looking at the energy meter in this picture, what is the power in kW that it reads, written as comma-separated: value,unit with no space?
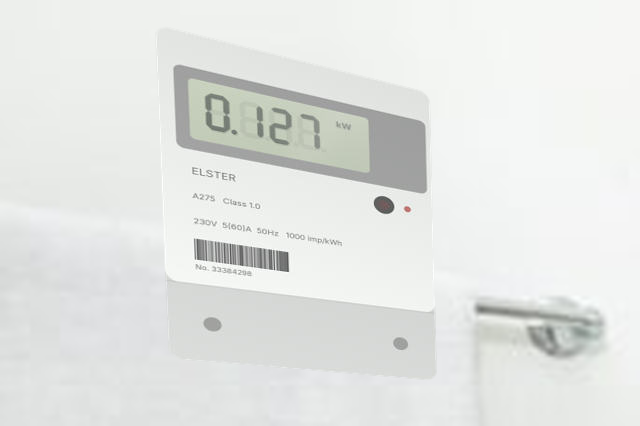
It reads 0.127,kW
